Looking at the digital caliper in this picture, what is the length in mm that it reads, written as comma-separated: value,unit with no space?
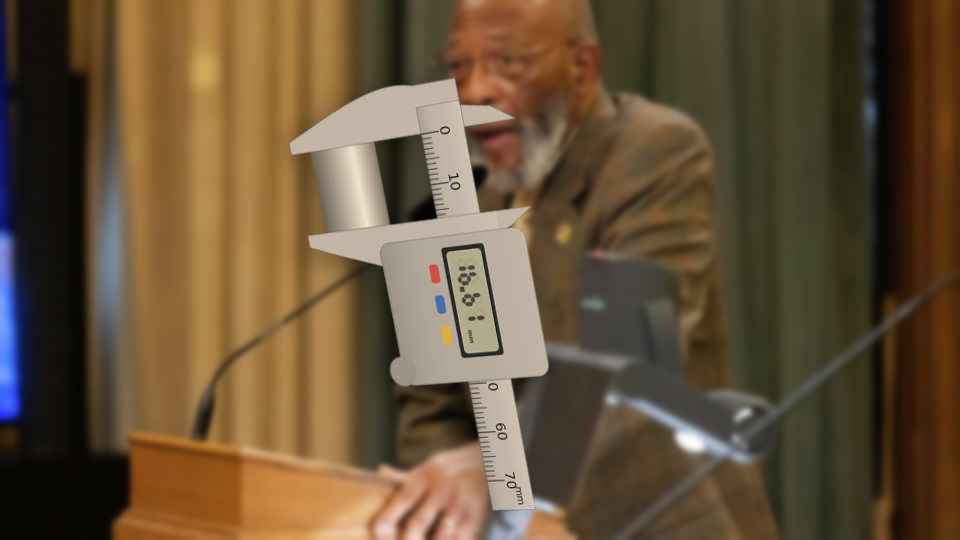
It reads 16.61,mm
